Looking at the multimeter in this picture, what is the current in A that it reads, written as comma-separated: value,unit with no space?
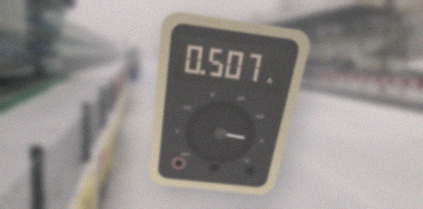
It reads 0.507,A
